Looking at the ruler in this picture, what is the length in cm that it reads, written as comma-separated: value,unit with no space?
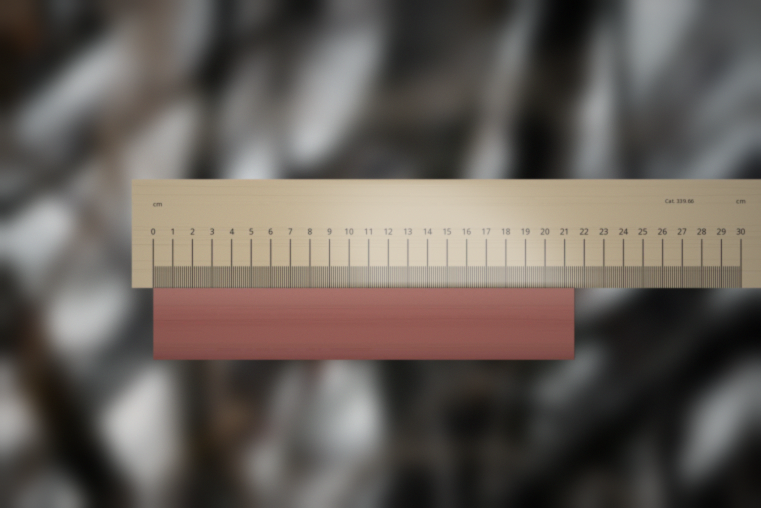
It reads 21.5,cm
